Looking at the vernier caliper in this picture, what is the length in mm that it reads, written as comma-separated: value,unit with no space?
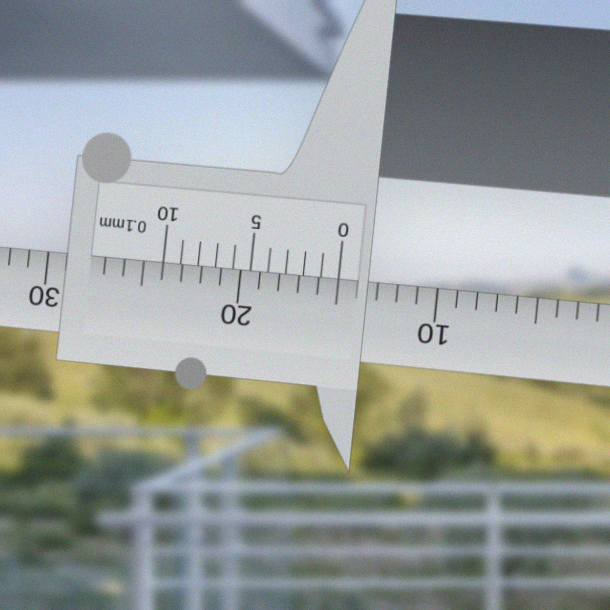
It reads 15.0,mm
